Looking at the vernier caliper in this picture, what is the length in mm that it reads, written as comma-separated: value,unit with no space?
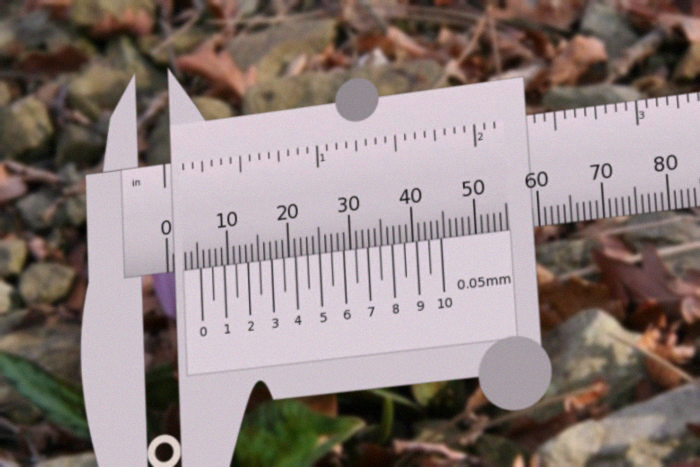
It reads 5.5,mm
